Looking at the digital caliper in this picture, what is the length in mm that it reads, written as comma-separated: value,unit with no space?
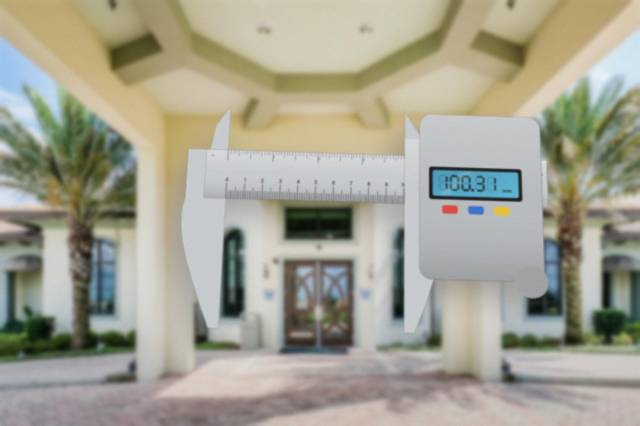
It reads 100.31,mm
